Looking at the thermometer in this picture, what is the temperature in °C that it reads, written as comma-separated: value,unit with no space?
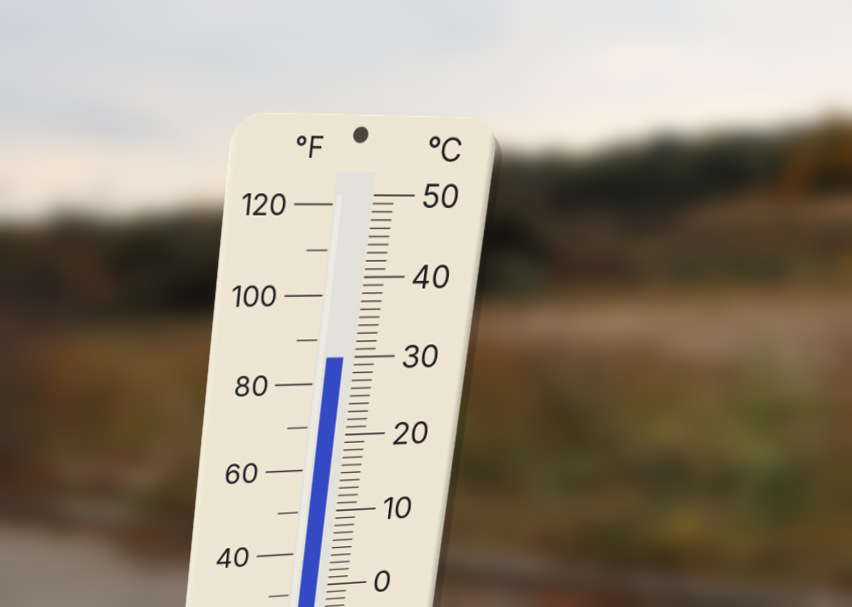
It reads 30,°C
